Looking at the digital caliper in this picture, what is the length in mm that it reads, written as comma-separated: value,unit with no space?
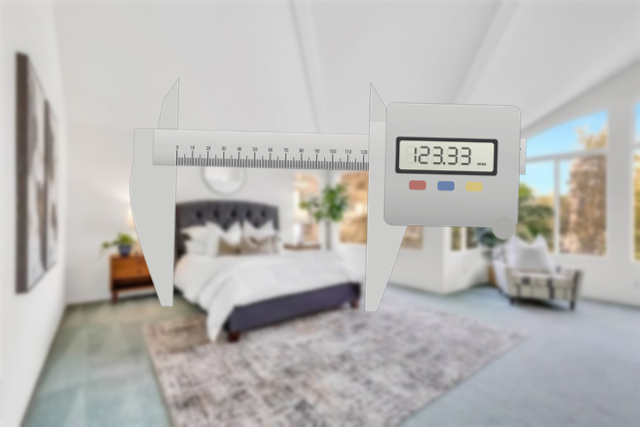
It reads 123.33,mm
